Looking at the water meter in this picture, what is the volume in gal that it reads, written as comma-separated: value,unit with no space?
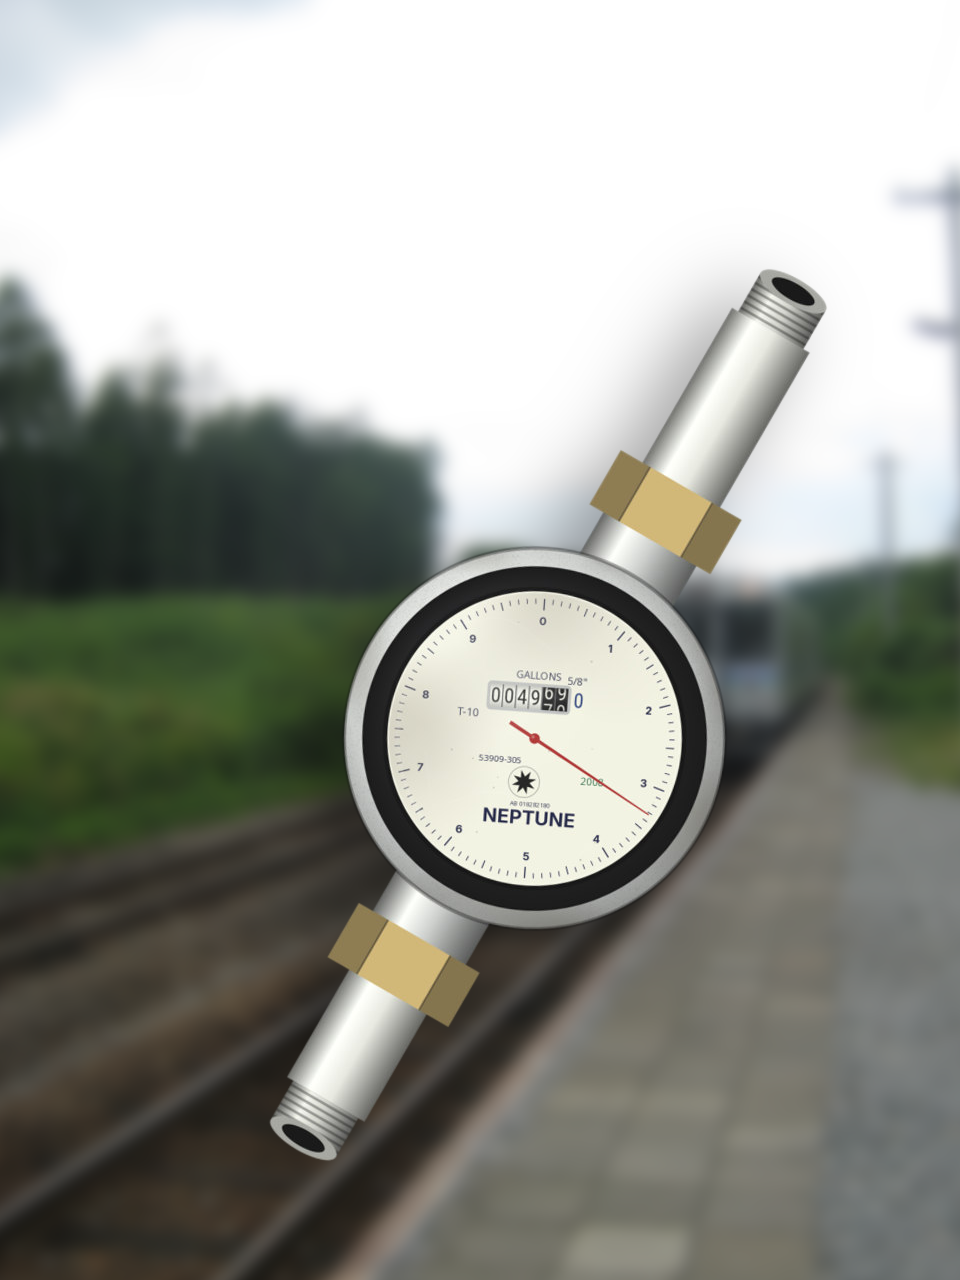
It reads 49693.3,gal
